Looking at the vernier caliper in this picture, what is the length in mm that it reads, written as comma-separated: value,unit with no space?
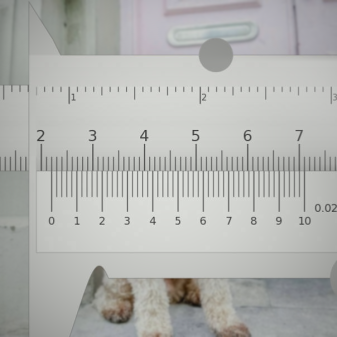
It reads 22.0,mm
